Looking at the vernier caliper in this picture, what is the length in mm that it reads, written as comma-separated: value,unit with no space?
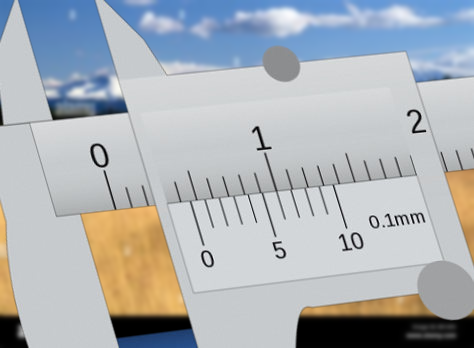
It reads 4.6,mm
